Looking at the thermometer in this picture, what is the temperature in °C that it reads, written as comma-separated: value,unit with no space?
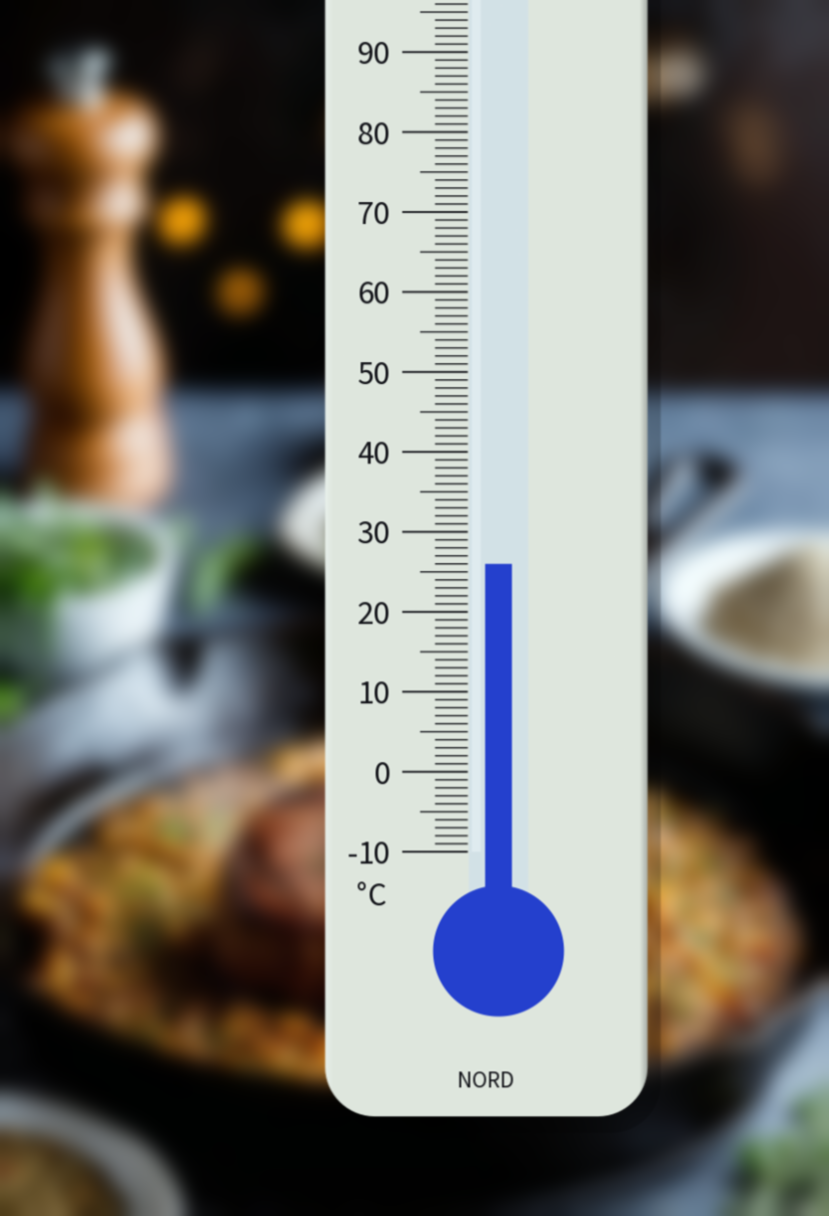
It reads 26,°C
